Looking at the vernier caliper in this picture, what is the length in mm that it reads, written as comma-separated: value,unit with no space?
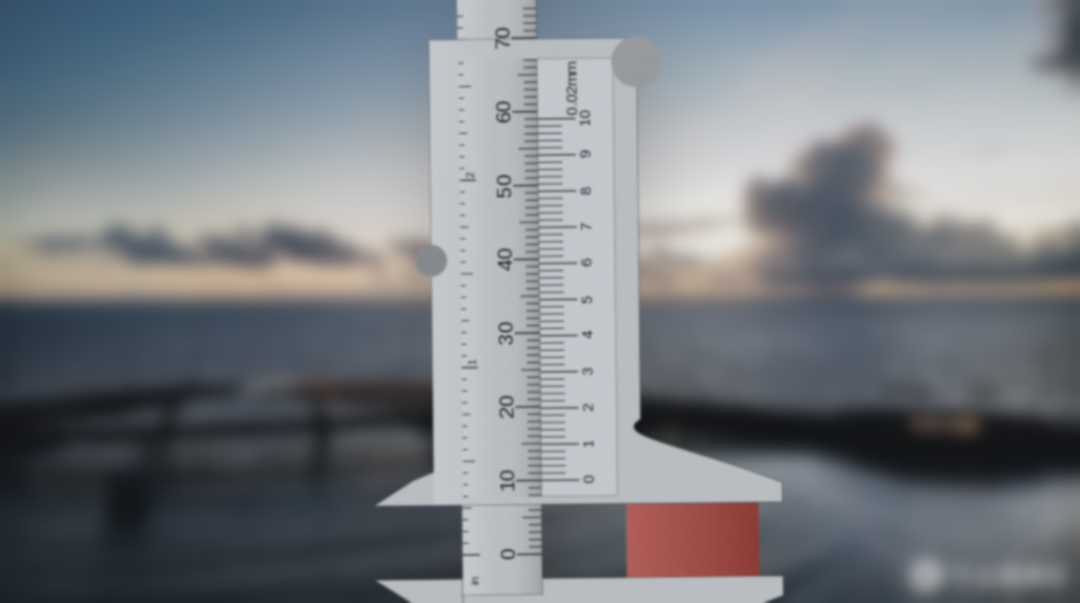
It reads 10.0,mm
